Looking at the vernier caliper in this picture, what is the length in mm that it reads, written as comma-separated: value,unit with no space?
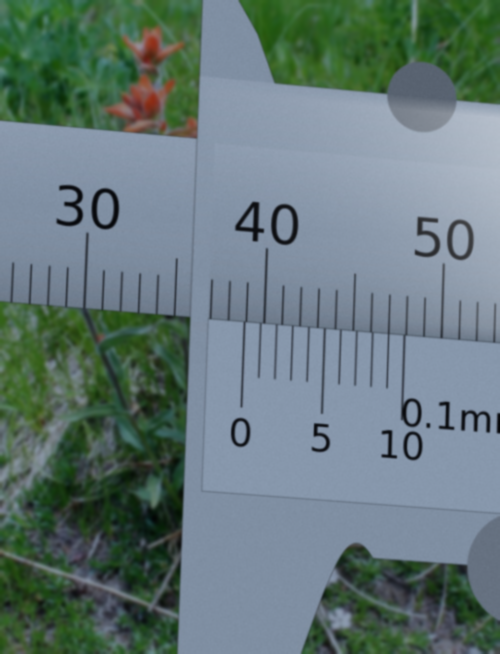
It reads 38.9,mm
